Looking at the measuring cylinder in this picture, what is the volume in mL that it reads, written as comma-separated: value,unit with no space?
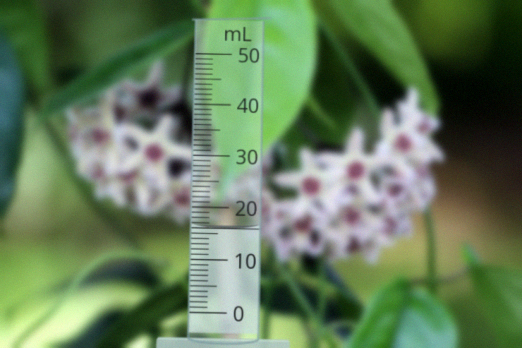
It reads 16,mL
